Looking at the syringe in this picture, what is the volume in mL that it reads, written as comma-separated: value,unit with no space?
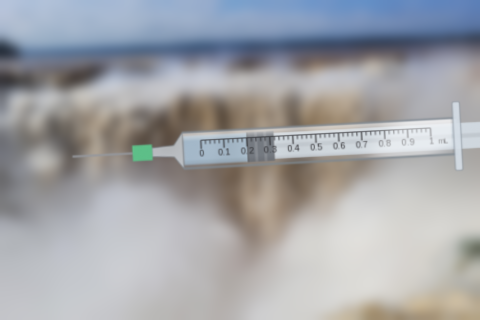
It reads 0.2,mL
